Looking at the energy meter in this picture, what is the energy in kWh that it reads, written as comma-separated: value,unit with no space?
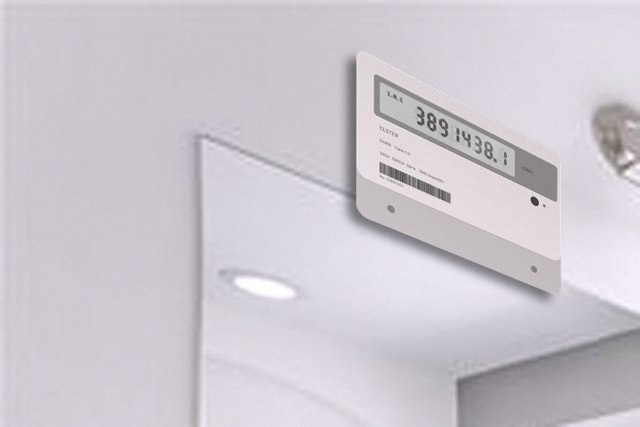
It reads 3891438.1,kWh
